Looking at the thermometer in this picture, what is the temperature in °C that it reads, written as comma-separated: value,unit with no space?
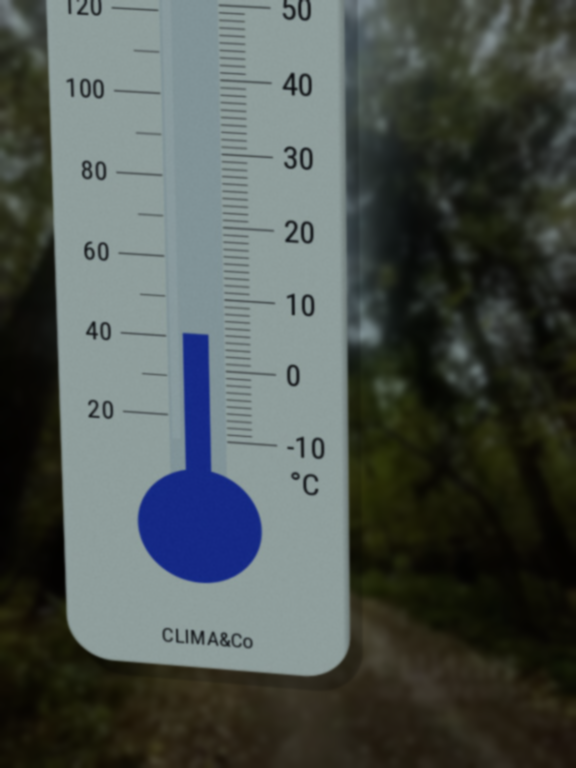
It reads 5,°C
